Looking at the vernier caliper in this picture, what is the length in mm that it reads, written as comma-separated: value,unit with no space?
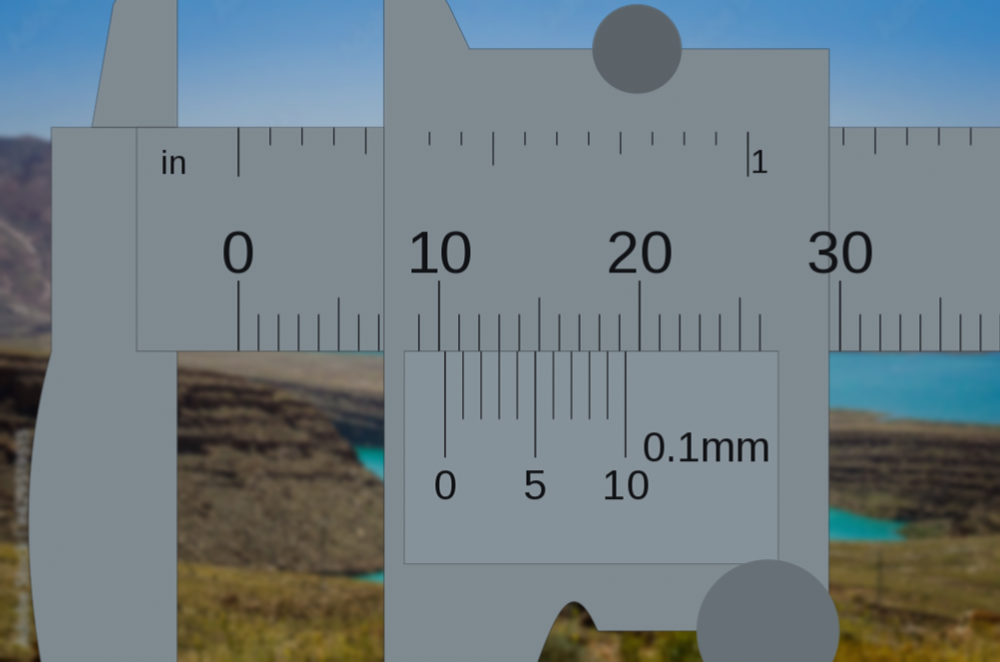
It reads 10.3,mm
